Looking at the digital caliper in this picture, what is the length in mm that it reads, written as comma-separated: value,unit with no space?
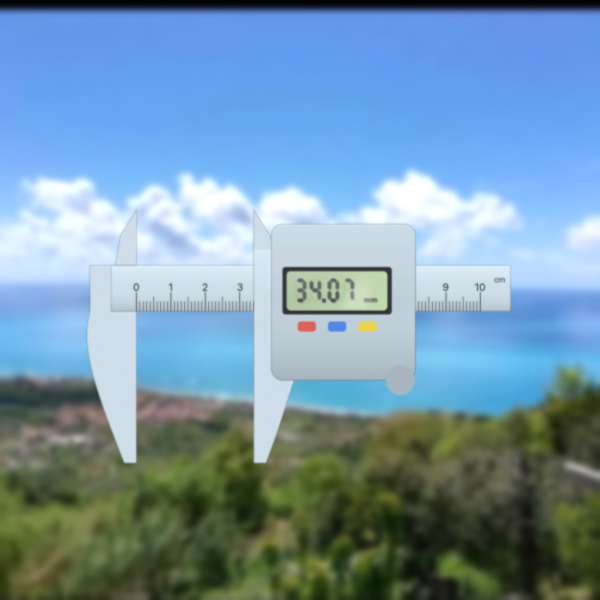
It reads 34.07,mm
